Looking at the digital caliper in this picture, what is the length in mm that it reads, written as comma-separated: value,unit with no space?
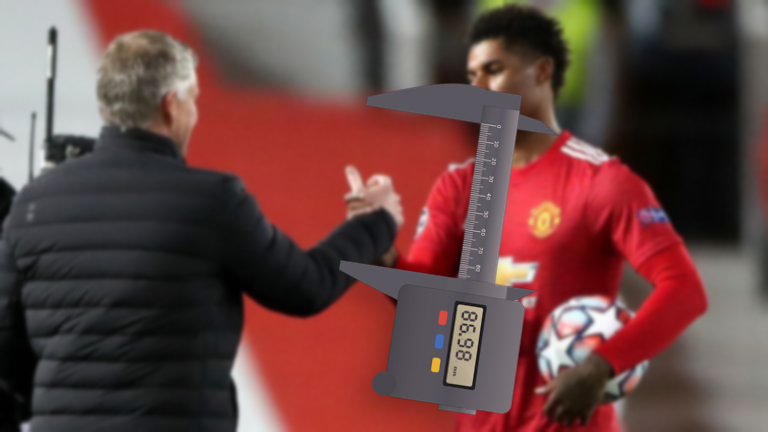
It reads 86.98,mm
